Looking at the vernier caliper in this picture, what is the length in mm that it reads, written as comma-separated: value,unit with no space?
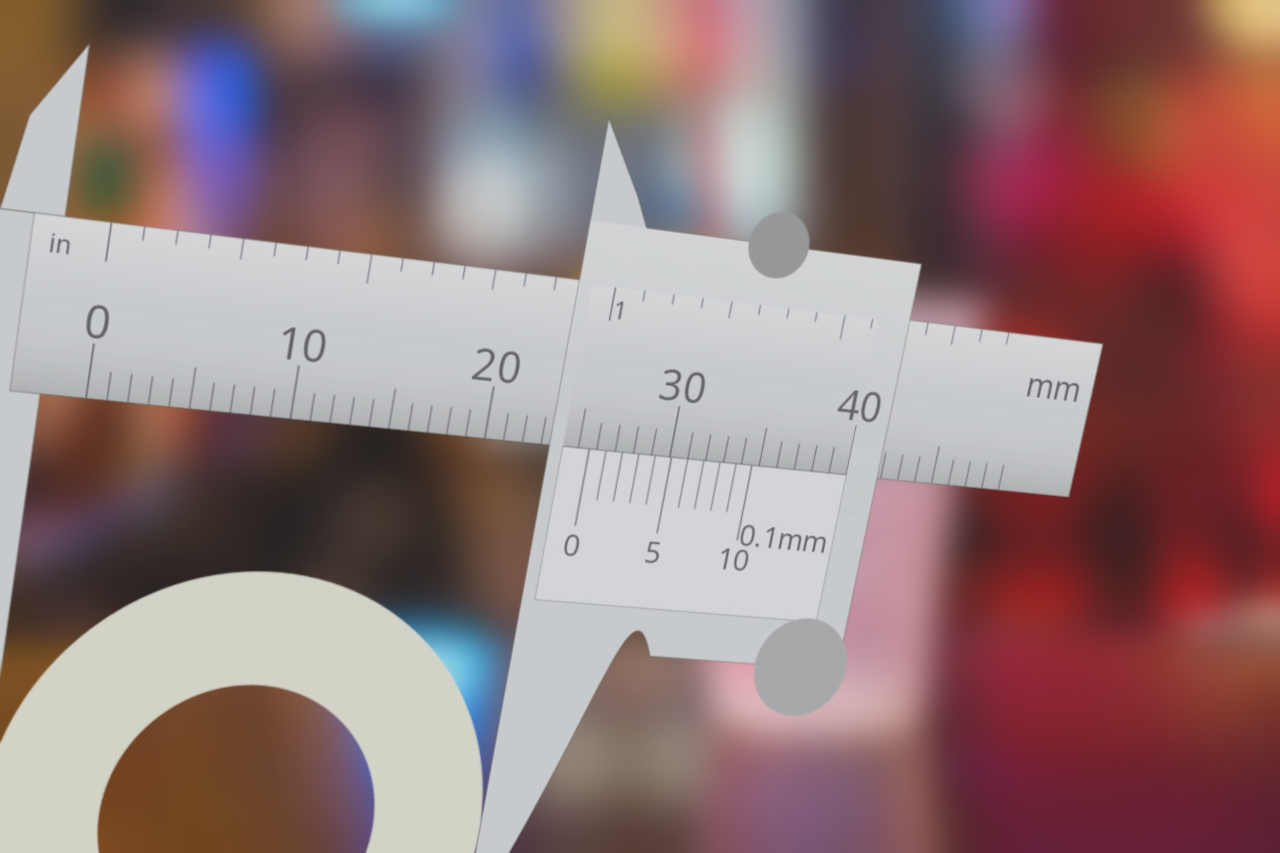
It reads 25.6,mm
